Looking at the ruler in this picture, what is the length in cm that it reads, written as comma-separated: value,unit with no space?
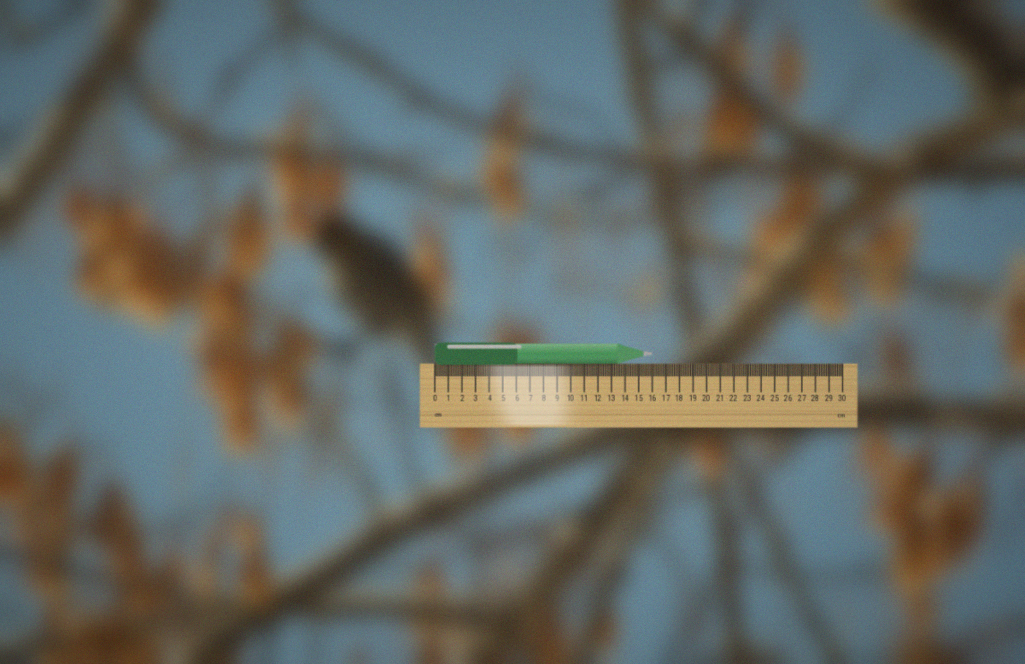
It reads 16,cm
